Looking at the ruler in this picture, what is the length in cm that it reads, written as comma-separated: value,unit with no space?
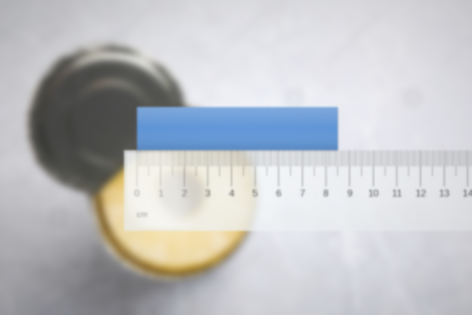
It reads 8.5,cm
